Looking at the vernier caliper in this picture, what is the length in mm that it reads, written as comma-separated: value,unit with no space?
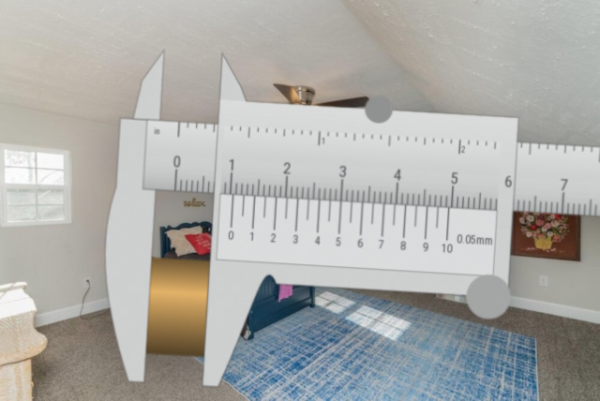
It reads 10.5,mm
